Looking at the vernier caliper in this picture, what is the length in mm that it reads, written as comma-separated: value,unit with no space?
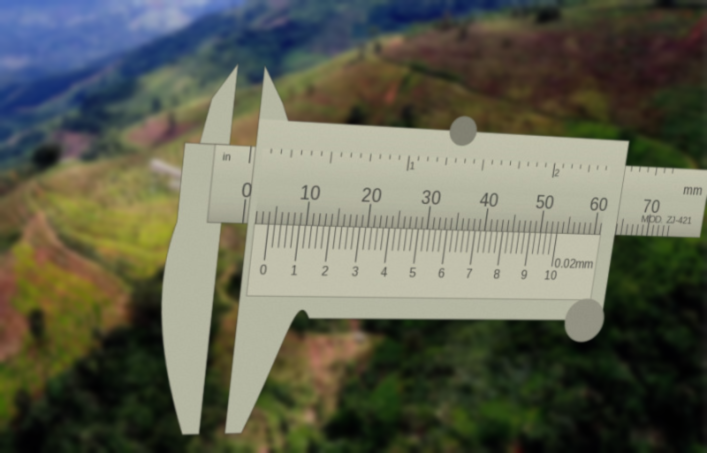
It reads 4.0,mm
